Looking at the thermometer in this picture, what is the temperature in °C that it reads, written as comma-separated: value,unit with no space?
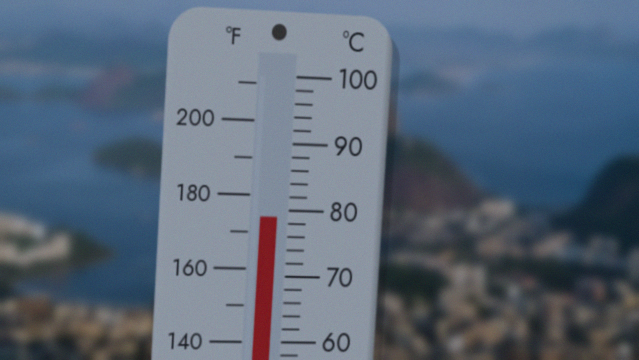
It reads 79,°C
